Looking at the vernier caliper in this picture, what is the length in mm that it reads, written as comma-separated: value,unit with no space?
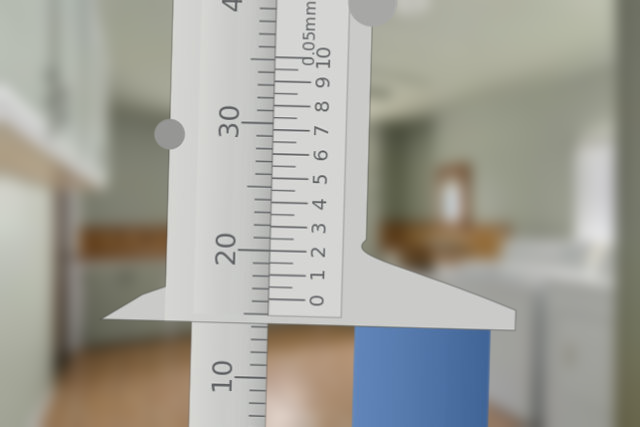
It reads 16.2,mm
